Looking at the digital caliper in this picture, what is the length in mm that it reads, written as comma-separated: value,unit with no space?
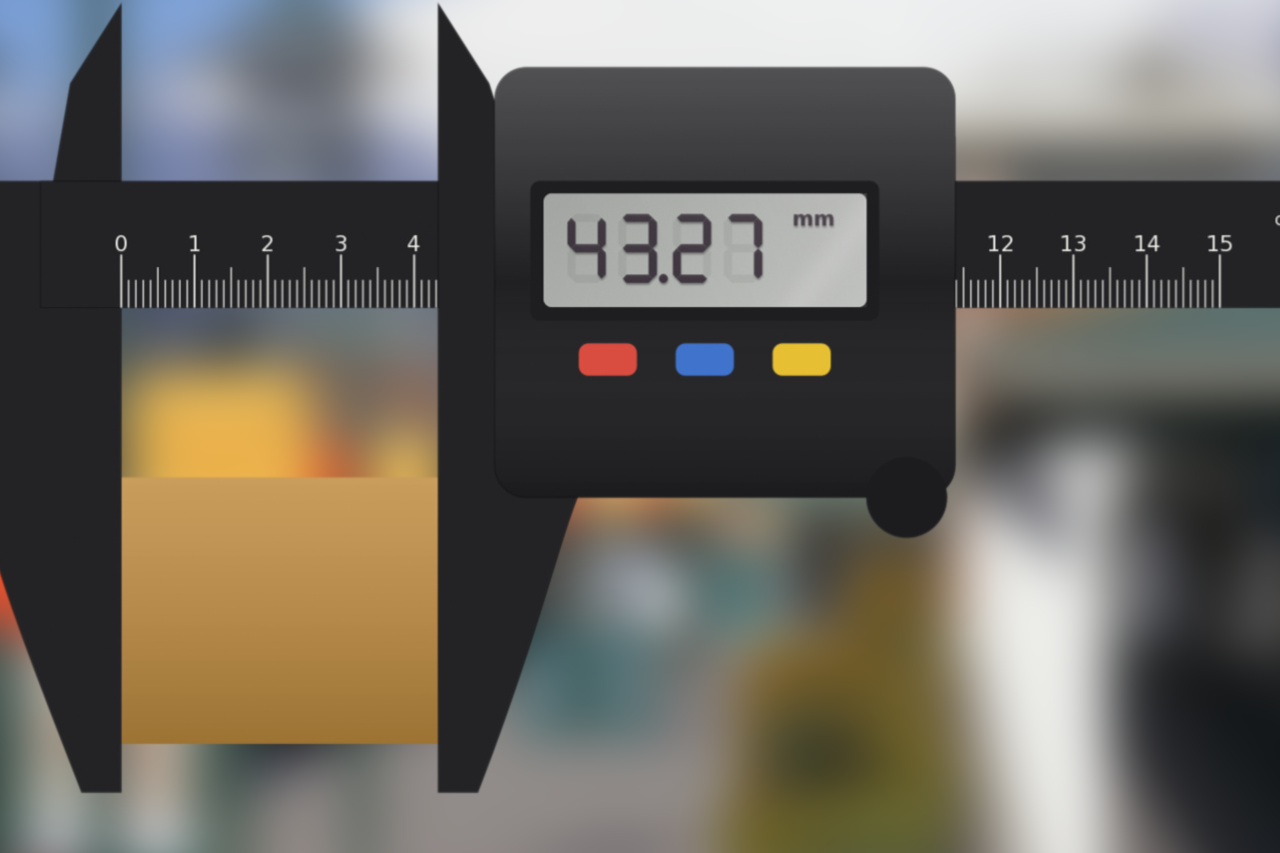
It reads 43.27,mm
